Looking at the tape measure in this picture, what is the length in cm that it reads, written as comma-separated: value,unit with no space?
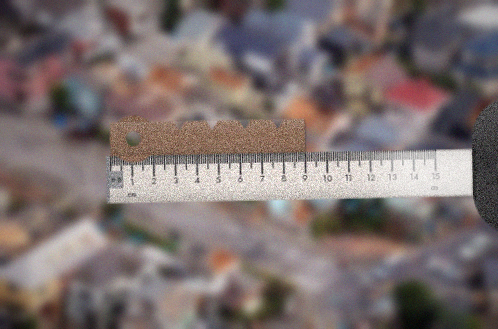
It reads 9,cm
